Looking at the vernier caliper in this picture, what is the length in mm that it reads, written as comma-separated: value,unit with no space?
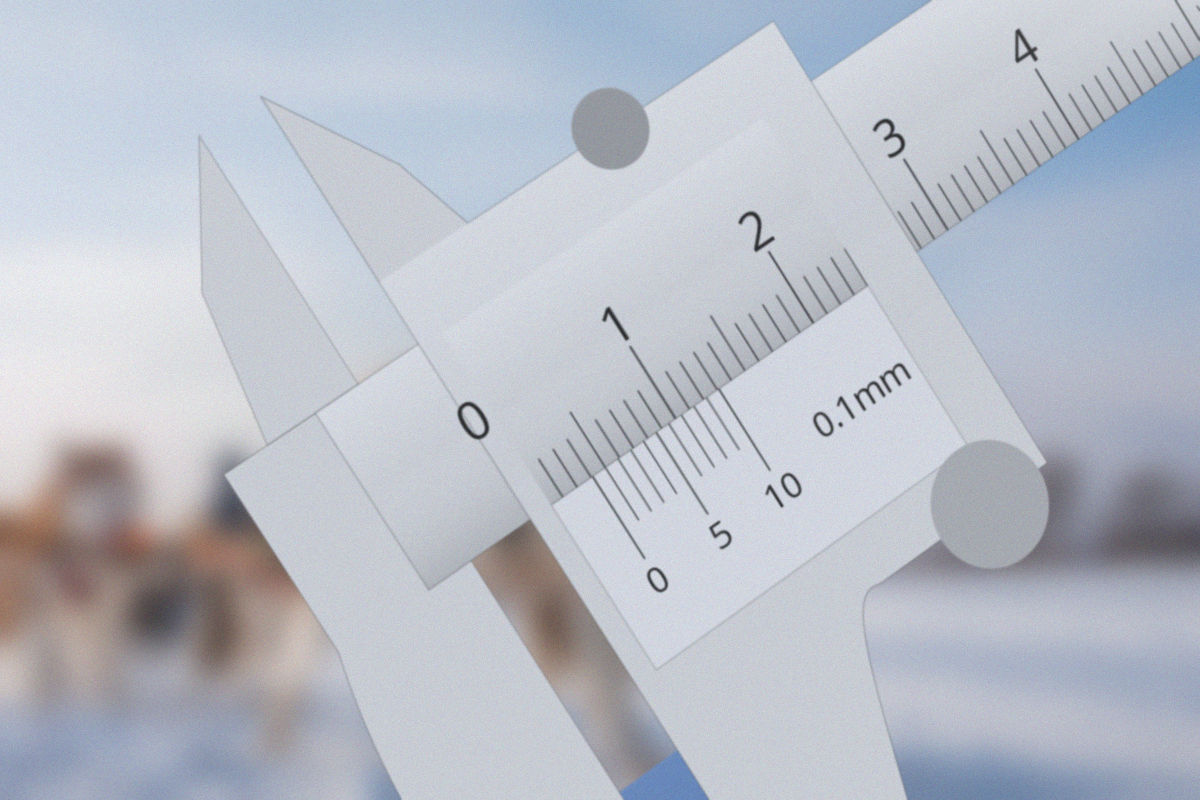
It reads 4.1,mm
